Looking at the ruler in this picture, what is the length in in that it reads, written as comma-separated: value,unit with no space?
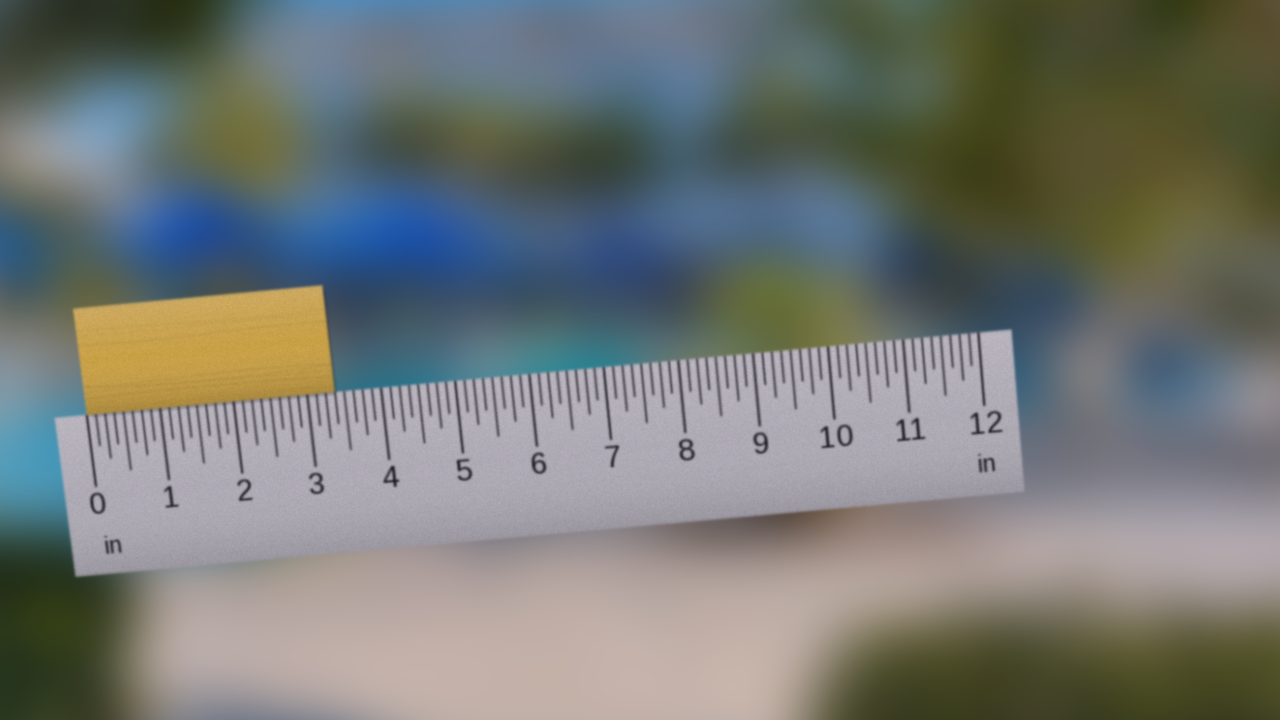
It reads 3.375,in
